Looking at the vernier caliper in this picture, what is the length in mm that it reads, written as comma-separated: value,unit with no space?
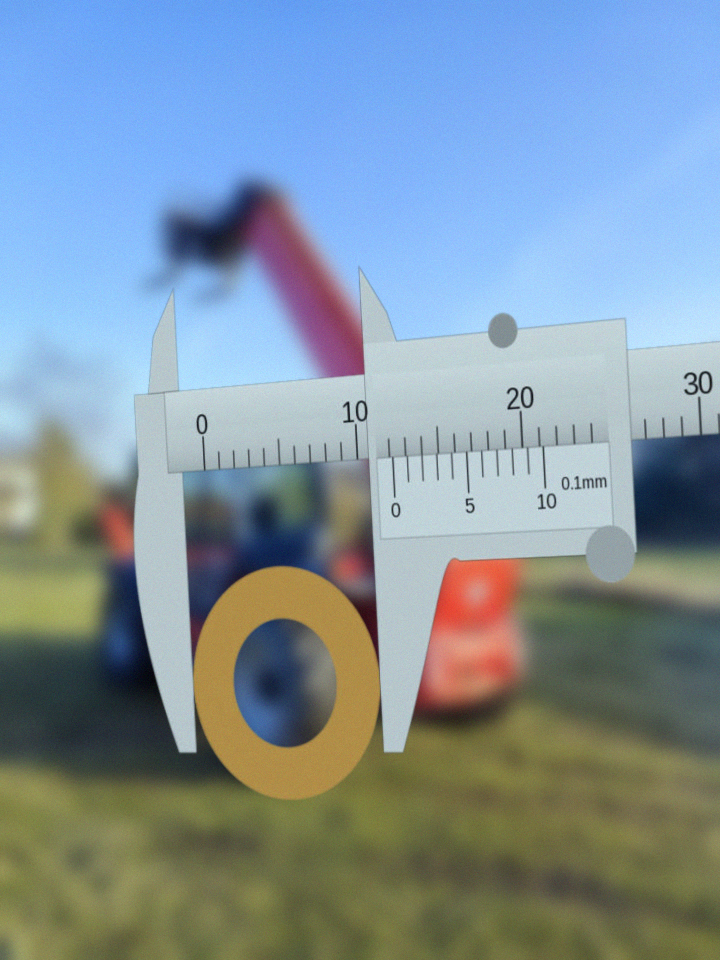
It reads 12.2,mm
